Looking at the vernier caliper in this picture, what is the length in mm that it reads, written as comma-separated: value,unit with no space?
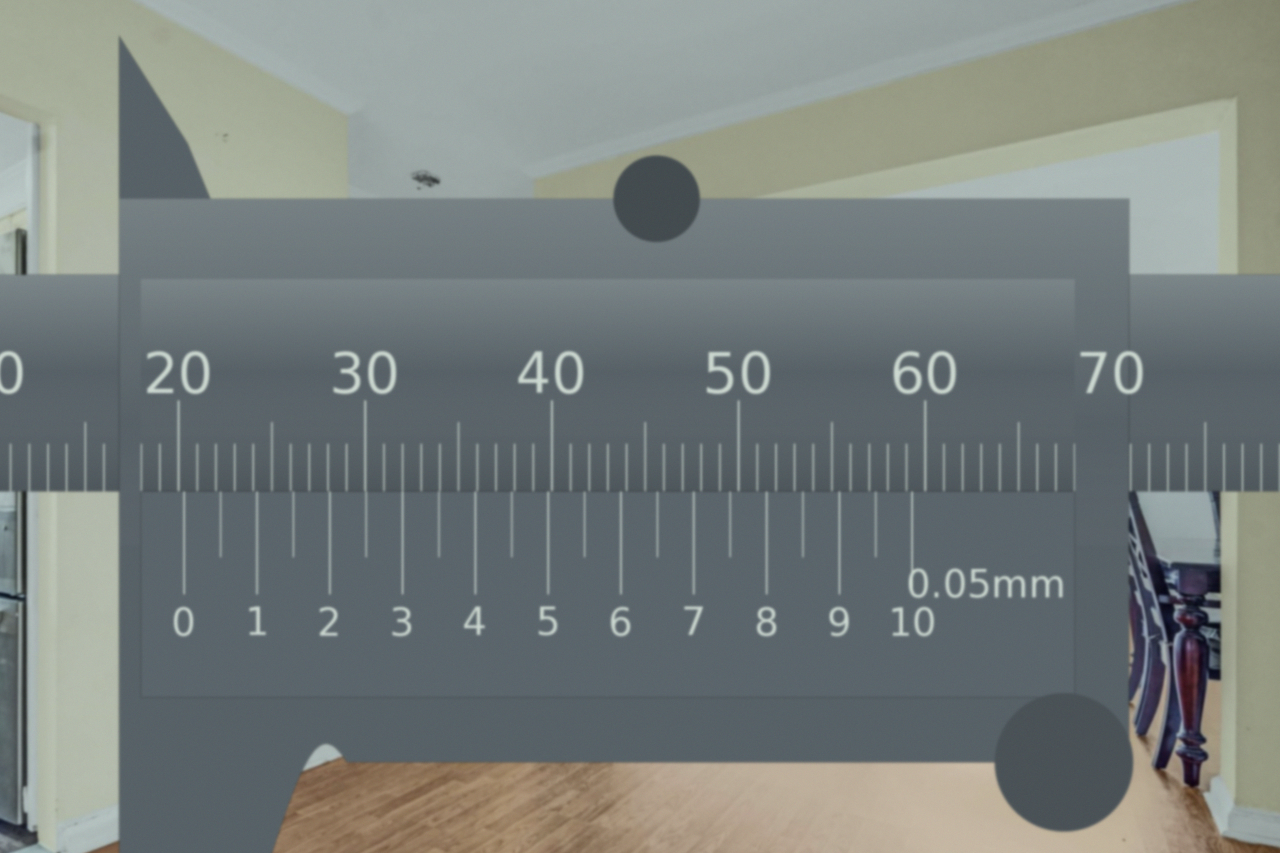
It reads 20.3,mm
